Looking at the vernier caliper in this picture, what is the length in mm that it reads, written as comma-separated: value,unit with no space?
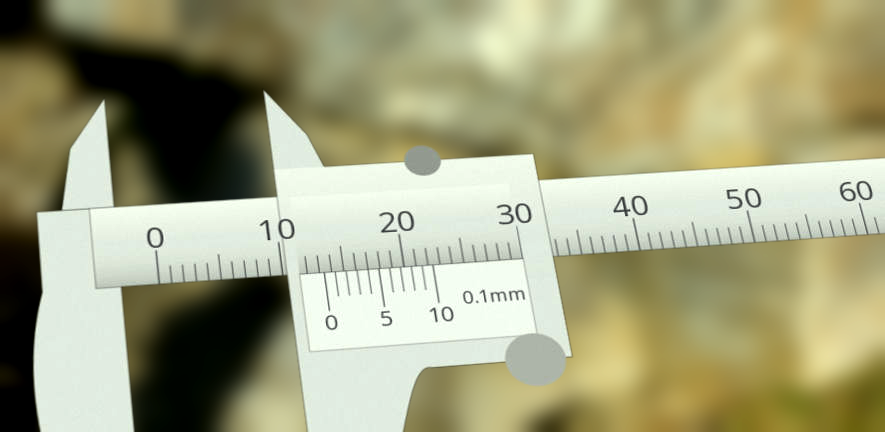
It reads 13.4,mm
